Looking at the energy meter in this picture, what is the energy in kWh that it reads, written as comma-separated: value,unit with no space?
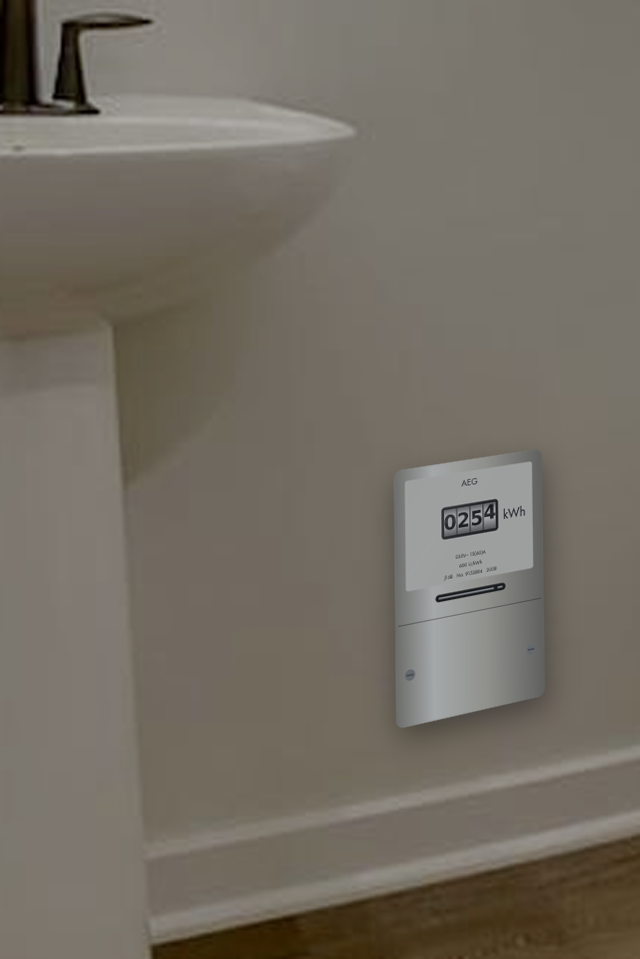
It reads 254,kWh
